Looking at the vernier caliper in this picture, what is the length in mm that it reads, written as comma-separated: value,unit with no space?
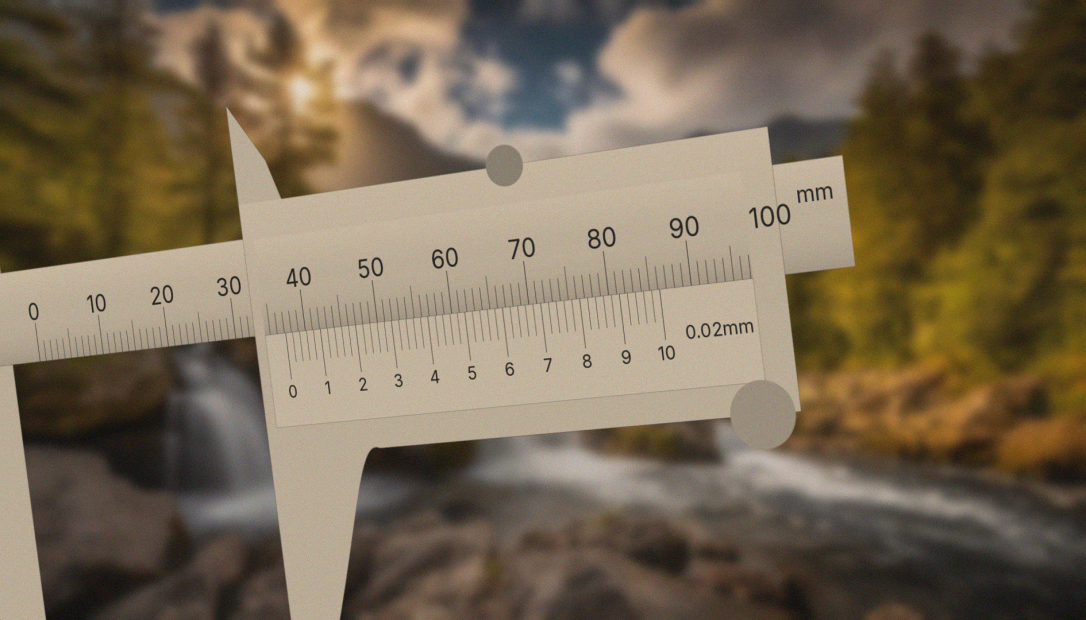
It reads 37.2,mm
